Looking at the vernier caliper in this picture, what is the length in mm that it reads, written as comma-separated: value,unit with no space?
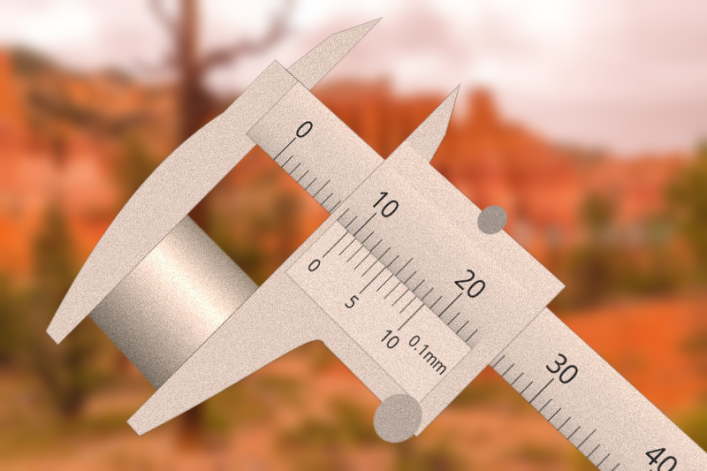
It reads 9.4,mm
